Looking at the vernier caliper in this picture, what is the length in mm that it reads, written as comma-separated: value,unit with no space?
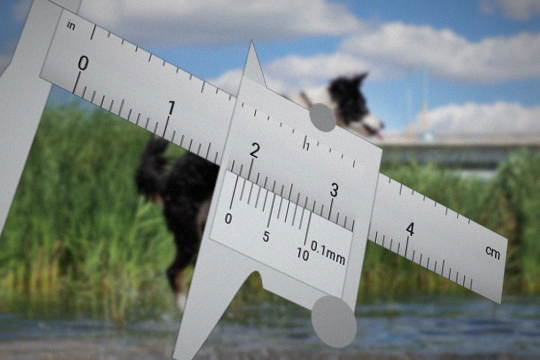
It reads 18.8,mm
